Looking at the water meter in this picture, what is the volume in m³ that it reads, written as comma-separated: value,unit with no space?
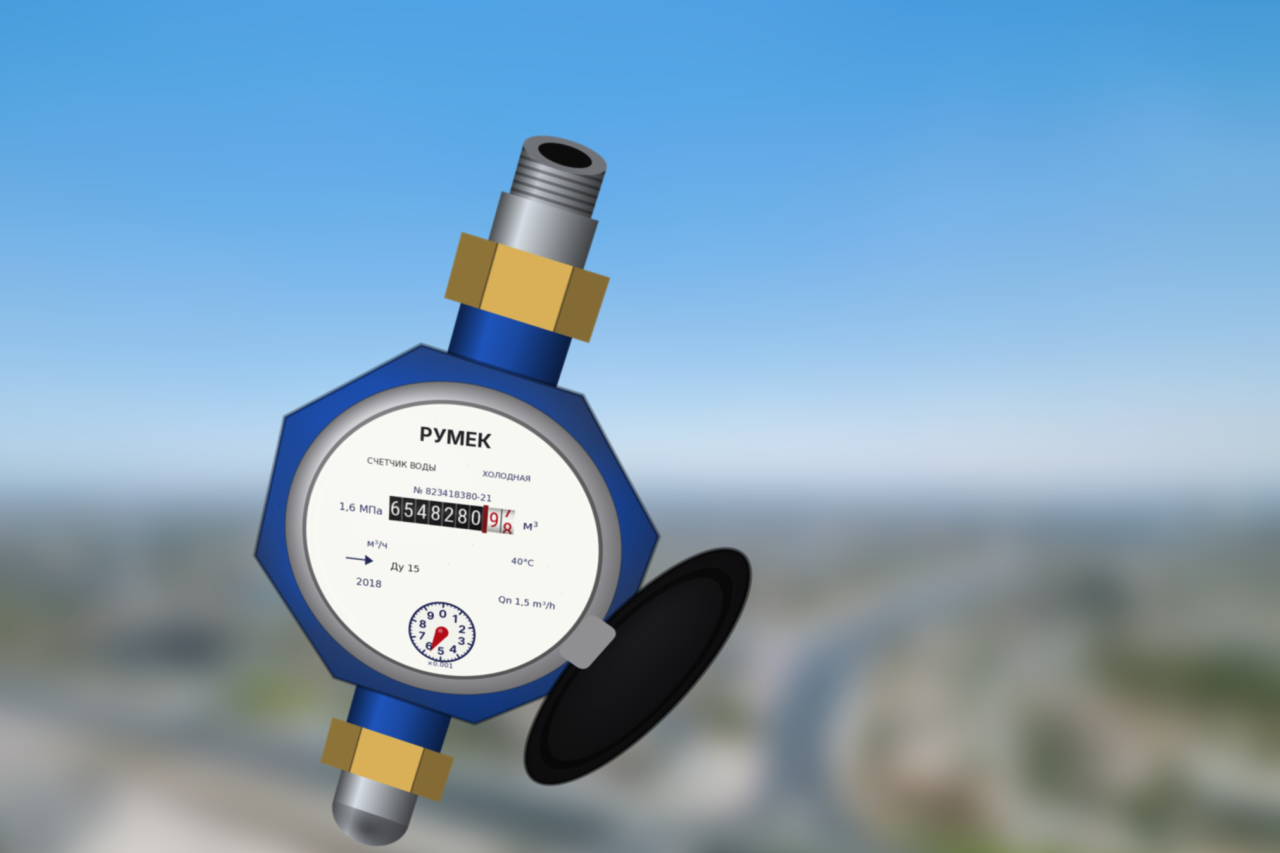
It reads 6548280.975,m³
